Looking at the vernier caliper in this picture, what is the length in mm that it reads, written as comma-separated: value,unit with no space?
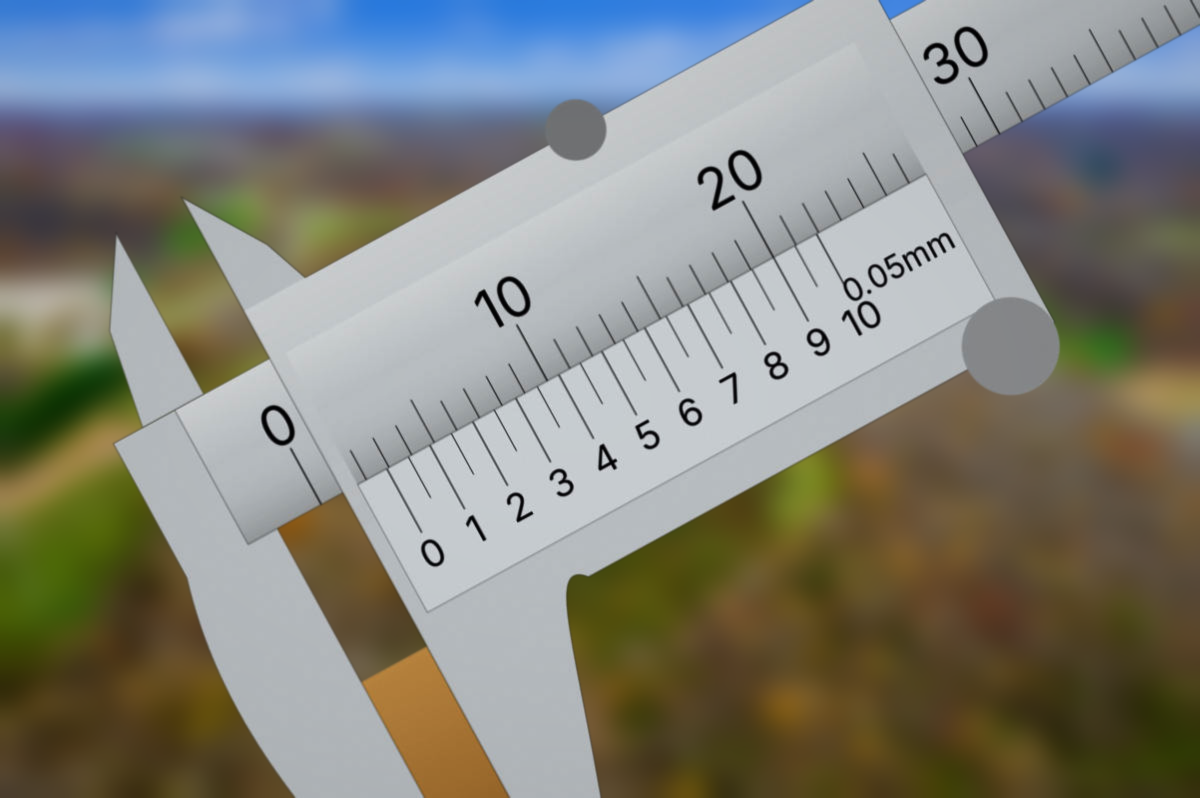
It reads 2.9,mm
